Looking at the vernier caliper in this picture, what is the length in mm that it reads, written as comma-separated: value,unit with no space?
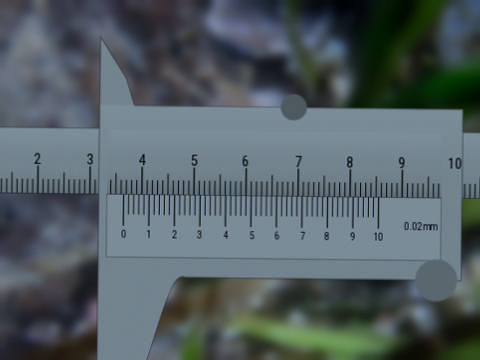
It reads 36.5,mm
